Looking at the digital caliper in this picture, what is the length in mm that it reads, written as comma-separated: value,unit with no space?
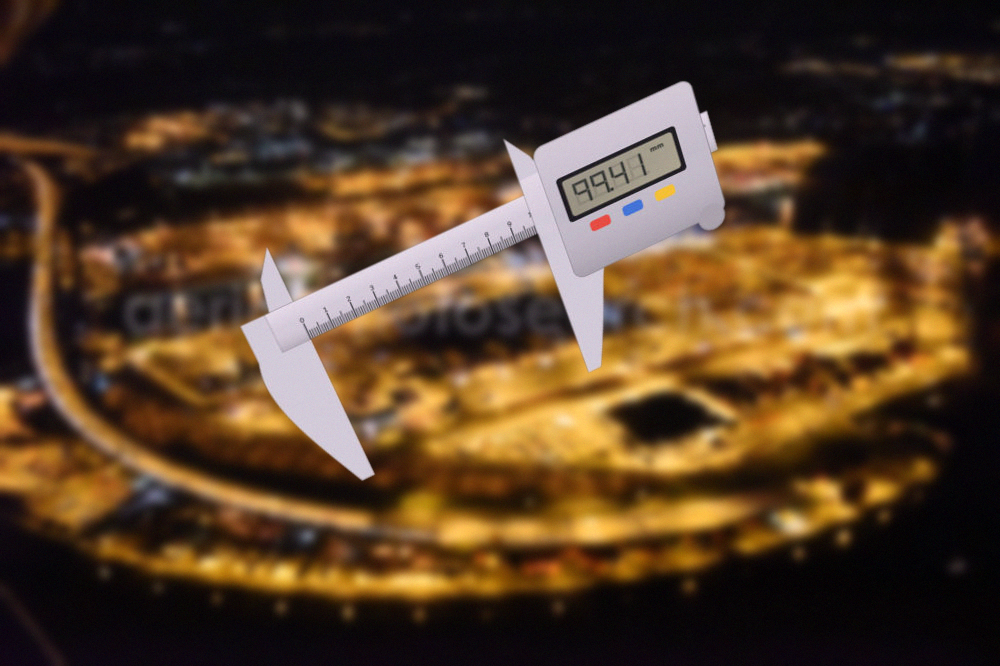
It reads 99.41,mm
